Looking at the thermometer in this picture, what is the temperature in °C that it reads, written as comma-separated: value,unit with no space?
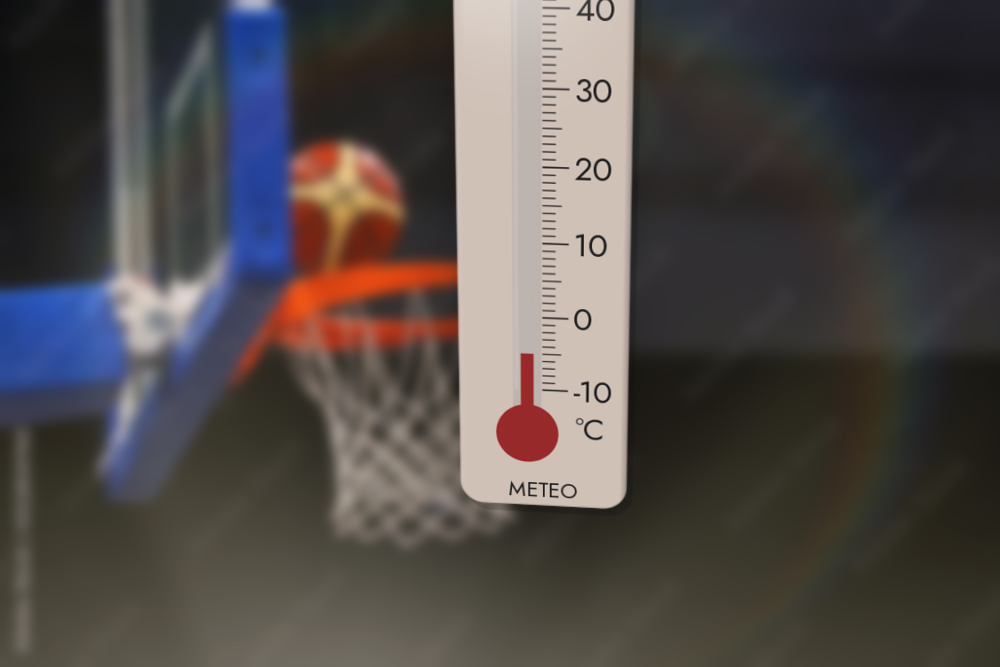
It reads -5,°C
